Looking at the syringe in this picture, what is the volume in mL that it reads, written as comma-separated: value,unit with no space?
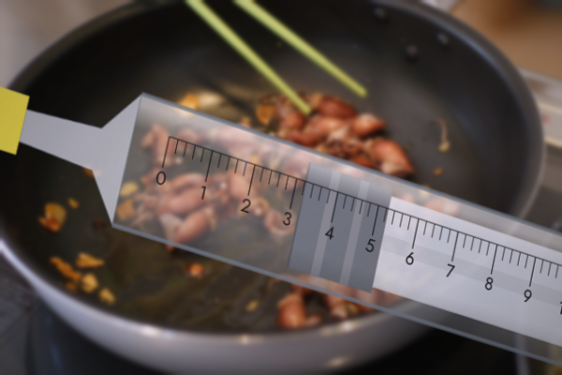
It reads 3.2,mL
